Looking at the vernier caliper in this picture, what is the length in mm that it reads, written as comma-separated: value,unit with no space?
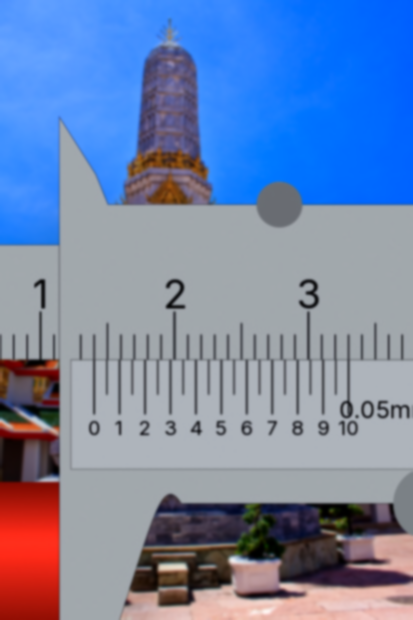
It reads 14.0,mm
